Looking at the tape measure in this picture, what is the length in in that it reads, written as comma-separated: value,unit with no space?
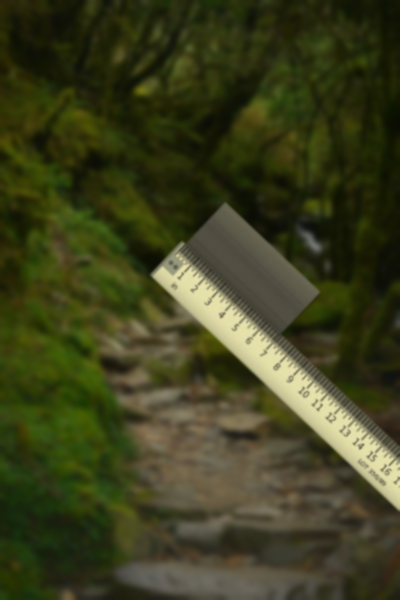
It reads 7,in
